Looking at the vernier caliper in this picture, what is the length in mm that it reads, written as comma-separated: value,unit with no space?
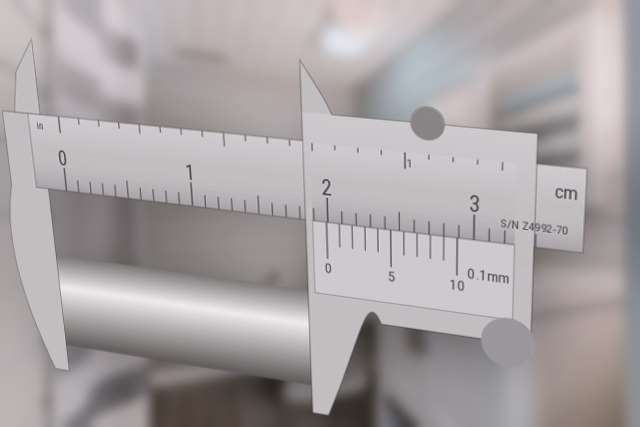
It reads 19.9,mm
